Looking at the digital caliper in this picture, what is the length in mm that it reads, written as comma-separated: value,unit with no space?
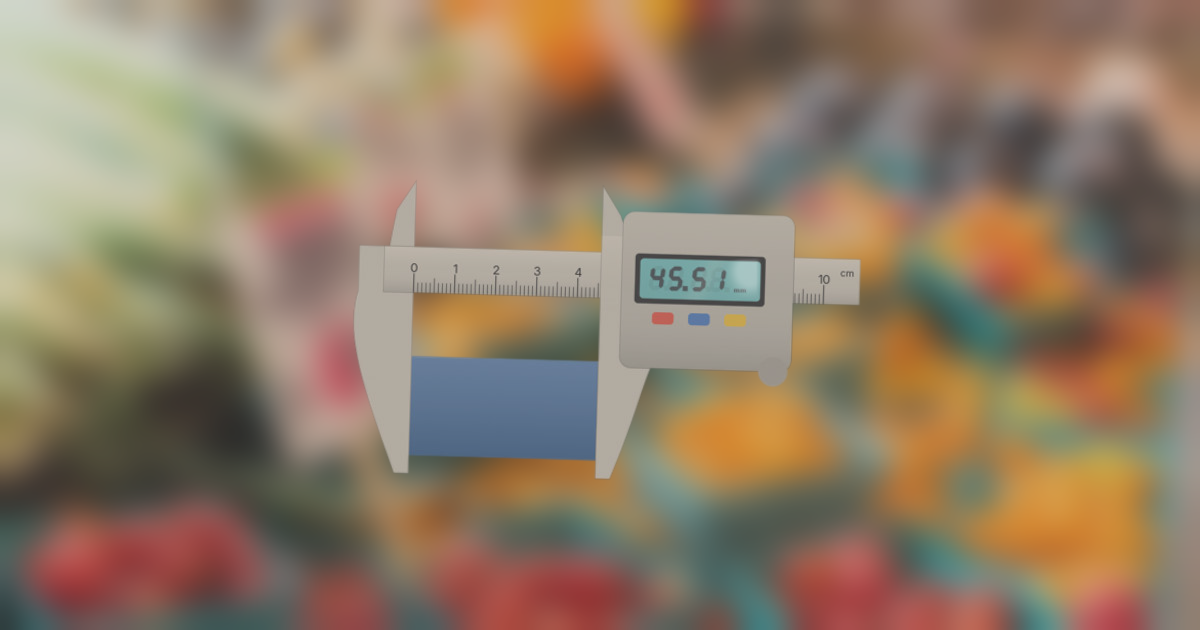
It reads 45.51,mm
